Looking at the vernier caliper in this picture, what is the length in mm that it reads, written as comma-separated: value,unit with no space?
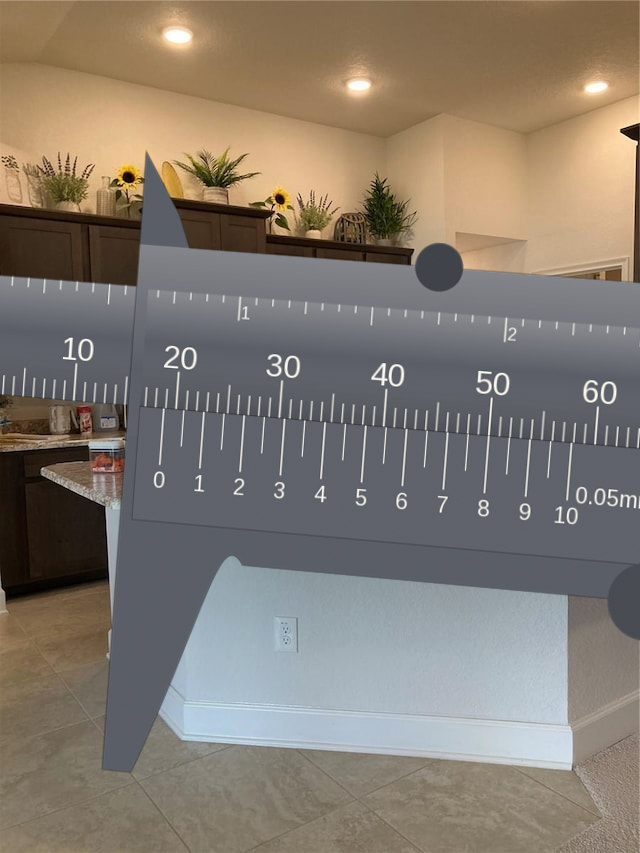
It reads 18.8,mm
